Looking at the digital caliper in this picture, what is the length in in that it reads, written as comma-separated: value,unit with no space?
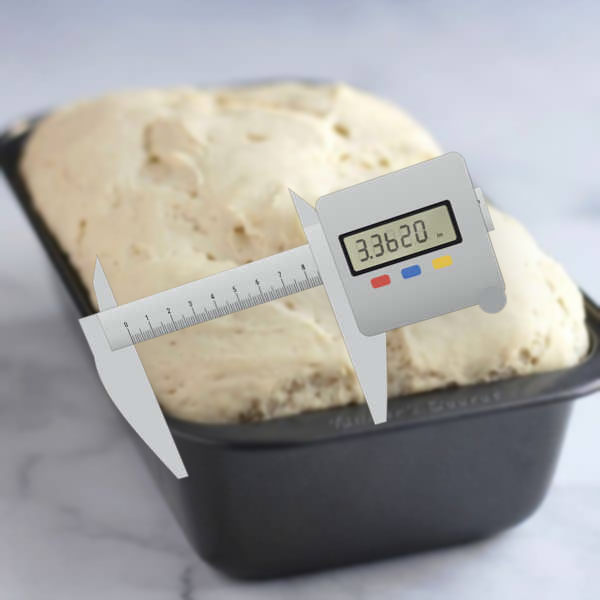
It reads 3.3620,in
